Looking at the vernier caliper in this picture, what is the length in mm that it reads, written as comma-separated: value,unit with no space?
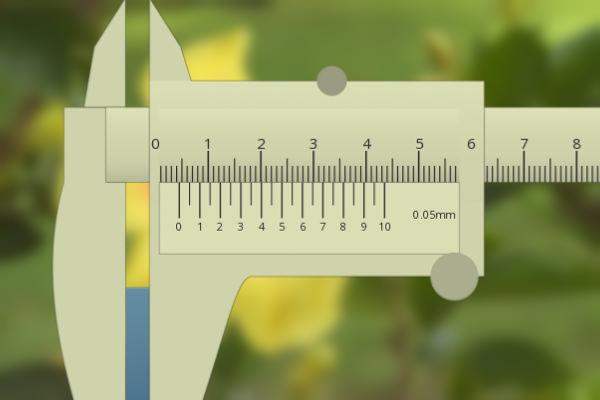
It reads 4.5,mm
